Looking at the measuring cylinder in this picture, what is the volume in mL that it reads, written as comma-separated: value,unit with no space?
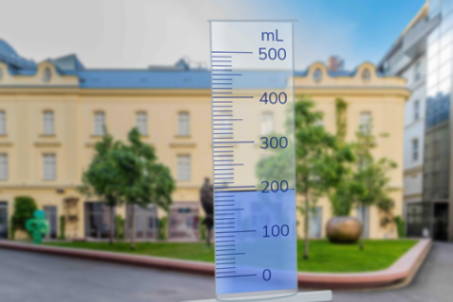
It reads 190,mL
